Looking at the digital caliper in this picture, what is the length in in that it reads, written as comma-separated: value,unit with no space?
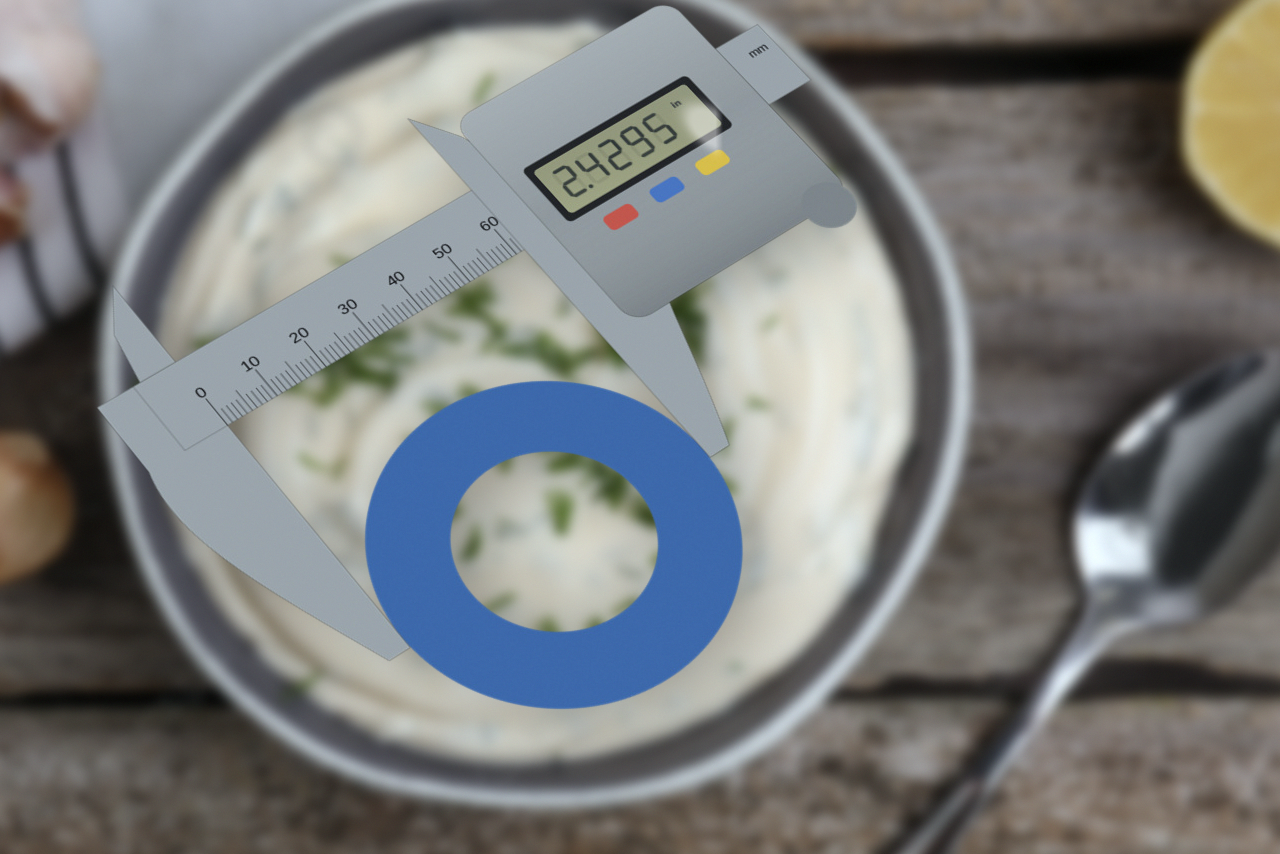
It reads 2.4295,in
